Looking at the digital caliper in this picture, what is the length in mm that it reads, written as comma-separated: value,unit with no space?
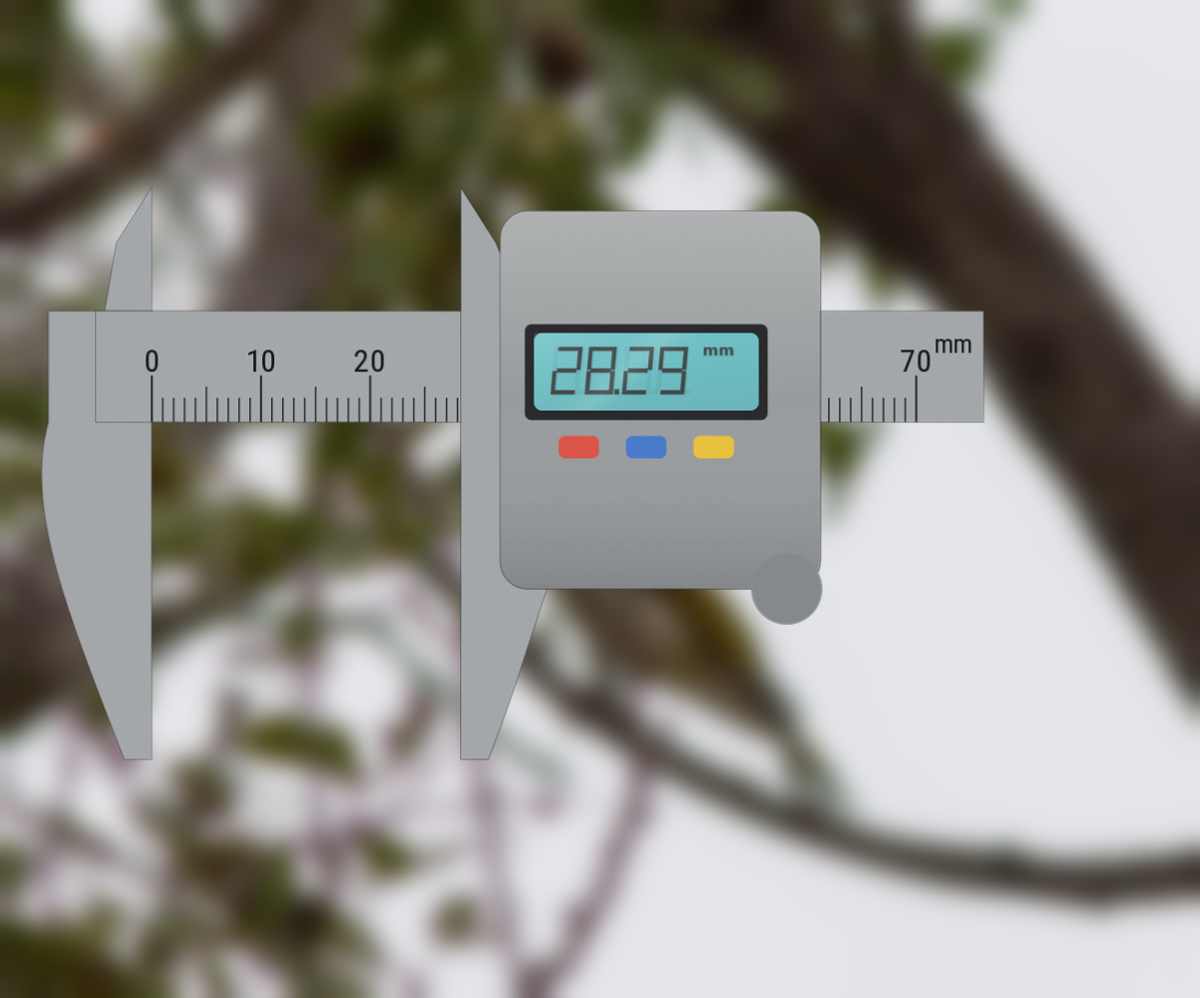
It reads 28.29,mm
